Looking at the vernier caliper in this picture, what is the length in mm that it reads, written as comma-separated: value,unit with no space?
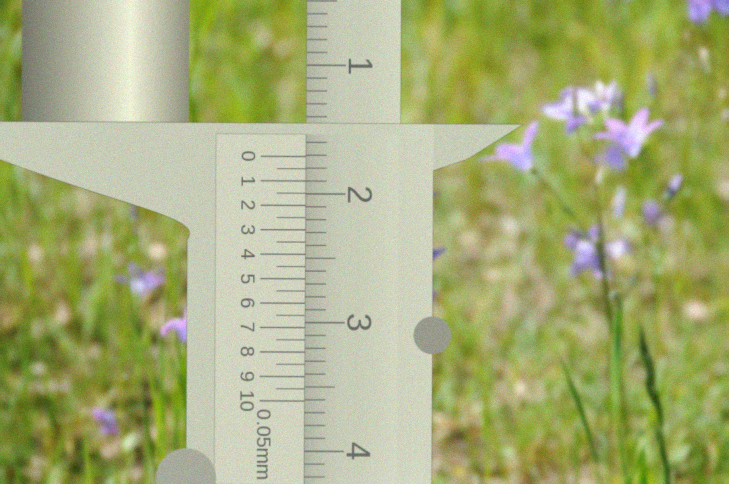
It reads 17.1,mm
